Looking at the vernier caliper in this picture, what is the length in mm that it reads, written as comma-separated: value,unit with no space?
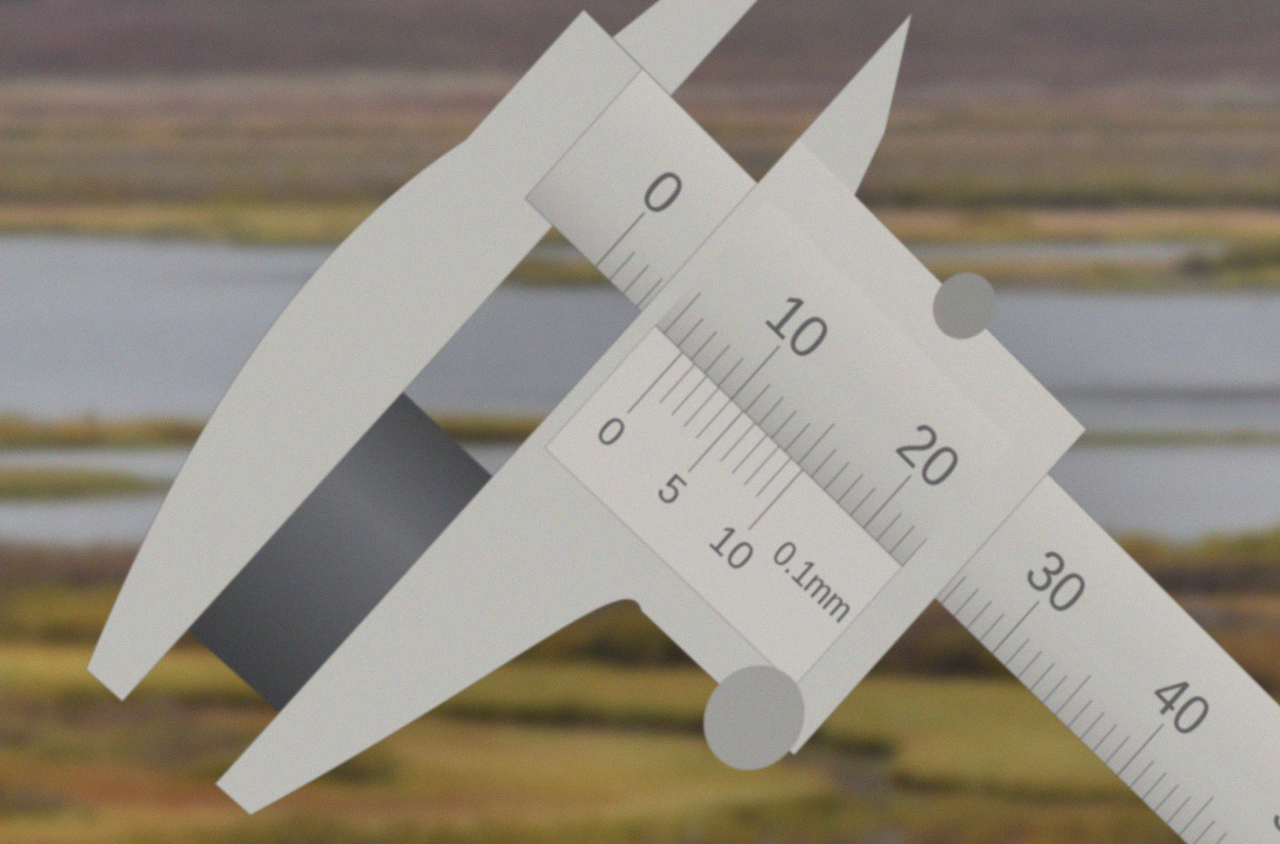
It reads 6.4,mm
